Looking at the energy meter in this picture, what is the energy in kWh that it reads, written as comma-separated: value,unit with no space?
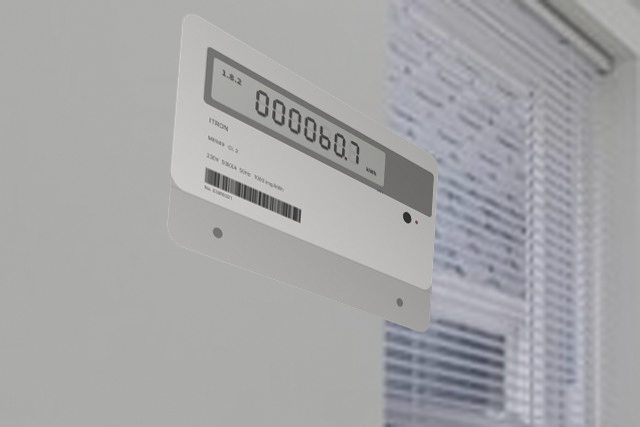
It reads 60.7,kWh
